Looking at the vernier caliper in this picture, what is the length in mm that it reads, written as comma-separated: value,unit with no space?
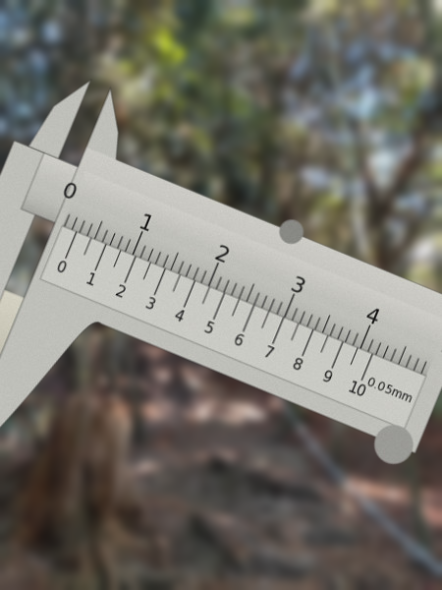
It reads 2.6,mm
